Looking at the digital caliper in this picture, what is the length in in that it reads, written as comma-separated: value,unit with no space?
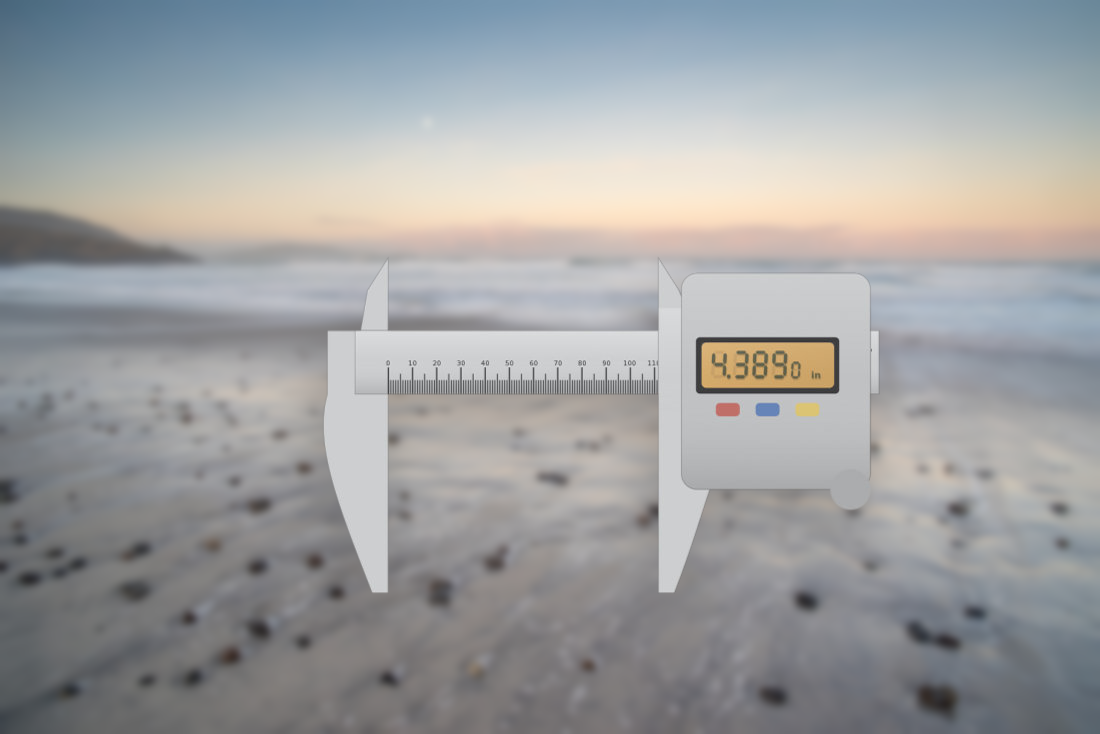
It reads 4.3890,in
